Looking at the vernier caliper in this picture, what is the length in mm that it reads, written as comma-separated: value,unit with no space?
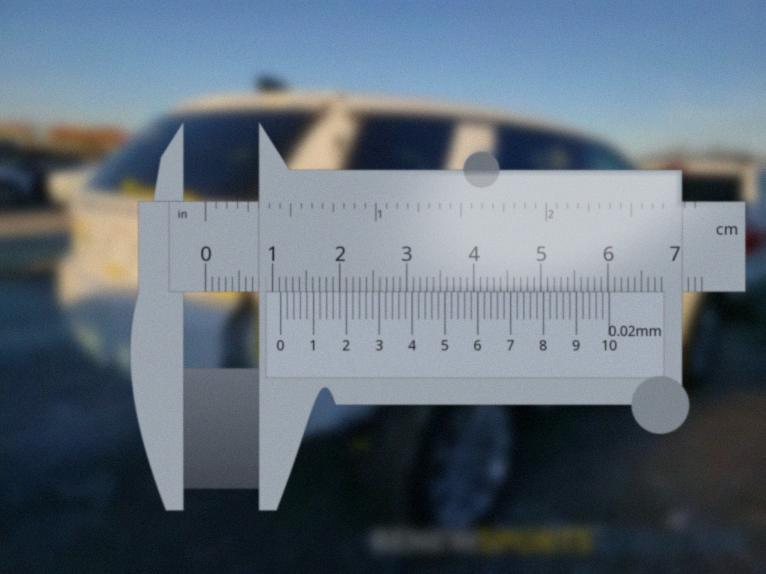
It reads 11.2,mm
